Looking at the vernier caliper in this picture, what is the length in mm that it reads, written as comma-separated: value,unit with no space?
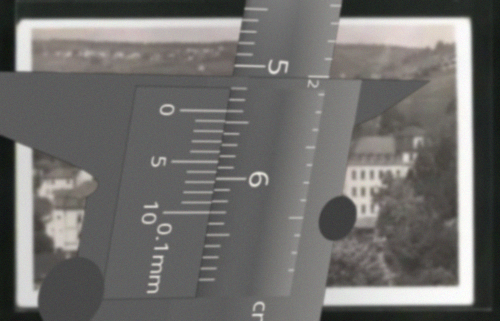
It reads 54.0,mm
